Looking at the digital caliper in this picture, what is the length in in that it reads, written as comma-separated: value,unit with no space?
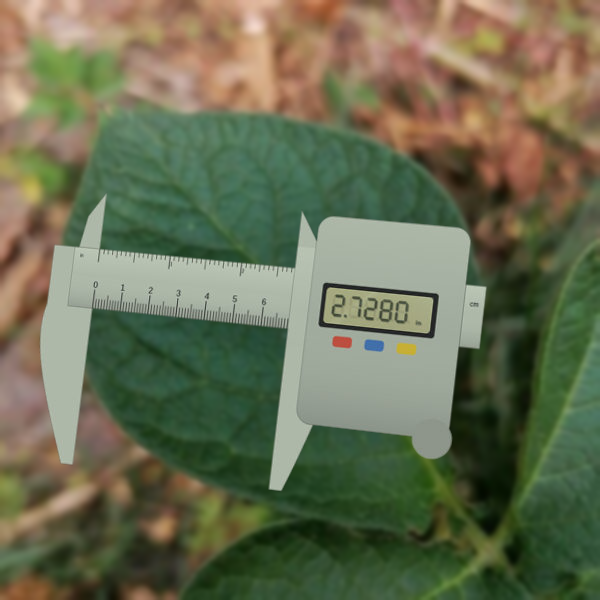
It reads 2.7280,in
